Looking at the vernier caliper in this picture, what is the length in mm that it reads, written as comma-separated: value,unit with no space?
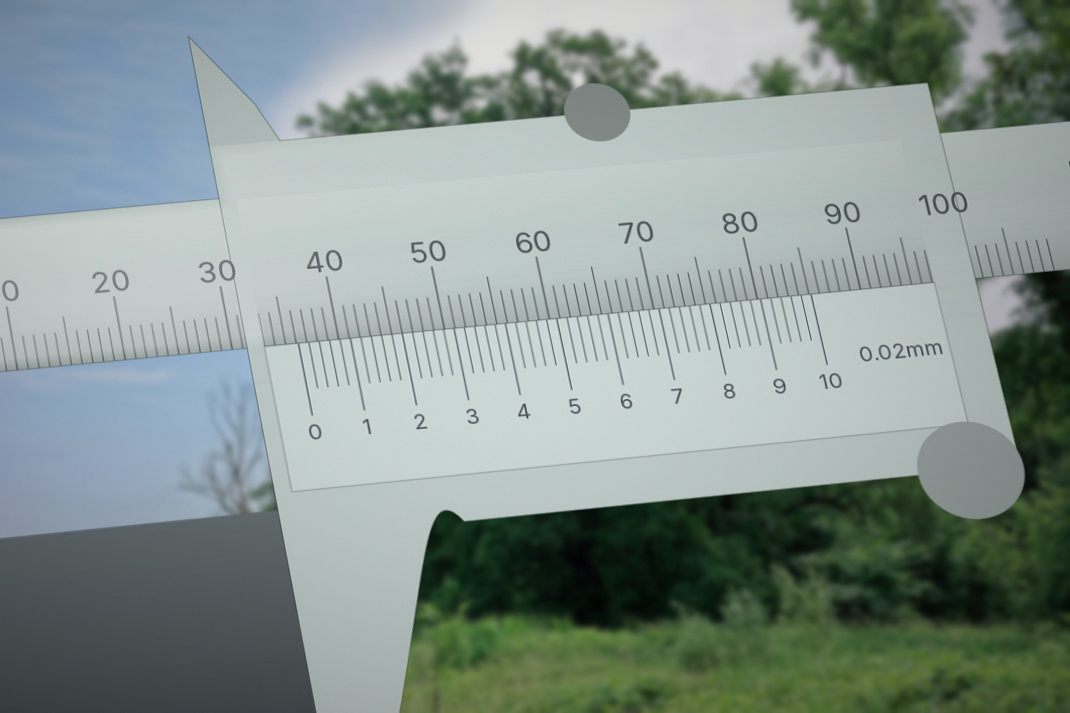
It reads 36.2,mm
